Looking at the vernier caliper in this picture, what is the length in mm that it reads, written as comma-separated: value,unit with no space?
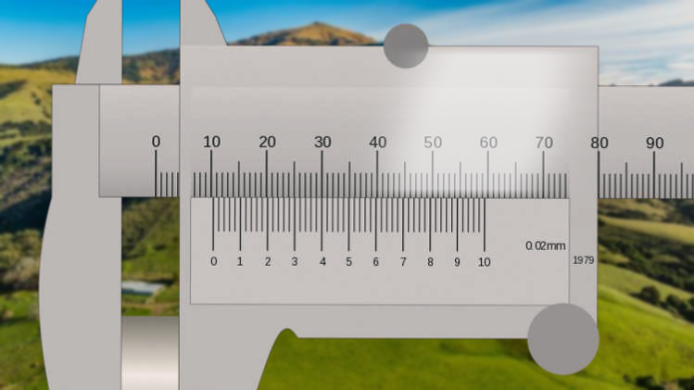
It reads 10.4,mm
